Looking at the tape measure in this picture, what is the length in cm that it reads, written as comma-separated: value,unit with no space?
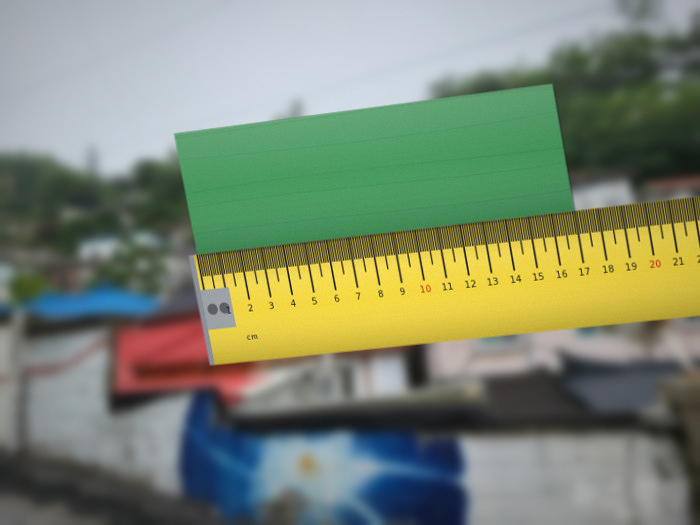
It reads 17,cm
